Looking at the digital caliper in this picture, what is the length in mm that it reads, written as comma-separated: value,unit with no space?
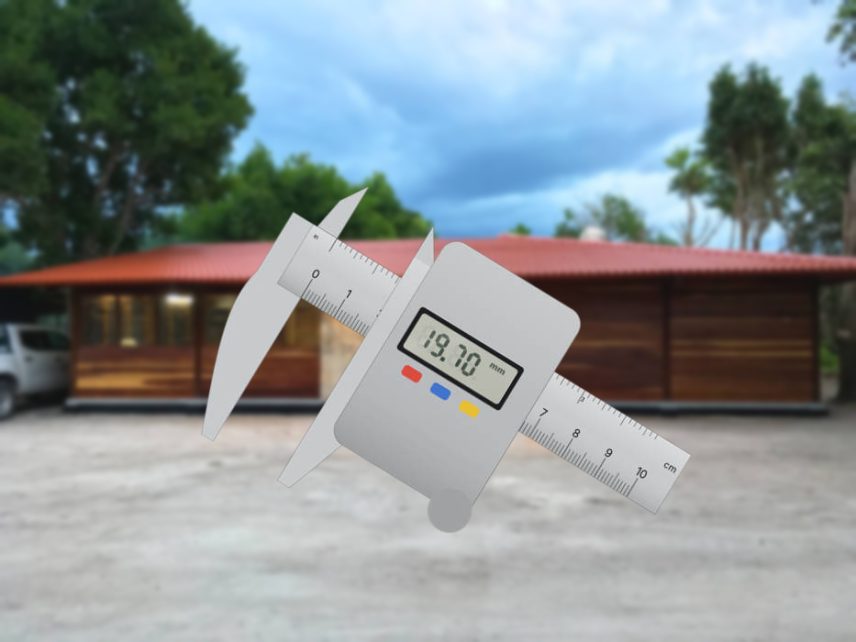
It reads 19.70,mm
